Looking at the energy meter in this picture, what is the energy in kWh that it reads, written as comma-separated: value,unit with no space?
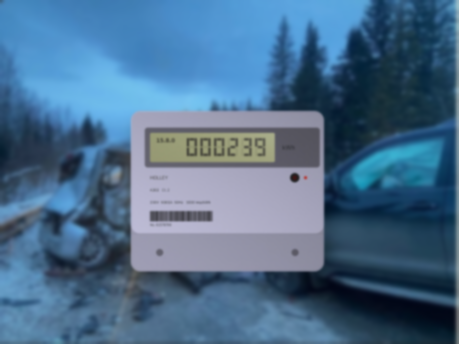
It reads 239,kWh
